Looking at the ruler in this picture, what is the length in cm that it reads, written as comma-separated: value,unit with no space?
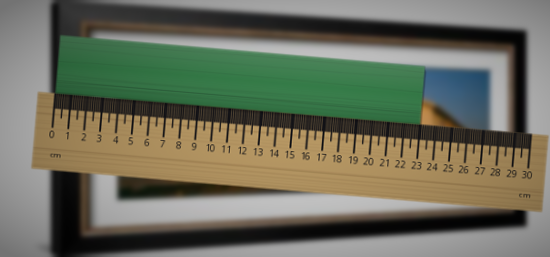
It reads 23,cm
